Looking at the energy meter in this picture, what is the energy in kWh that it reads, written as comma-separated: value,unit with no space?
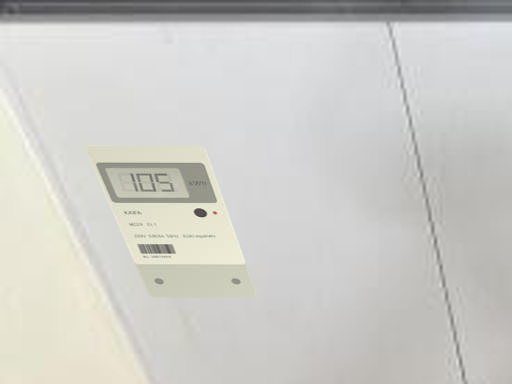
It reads 105,kWh
